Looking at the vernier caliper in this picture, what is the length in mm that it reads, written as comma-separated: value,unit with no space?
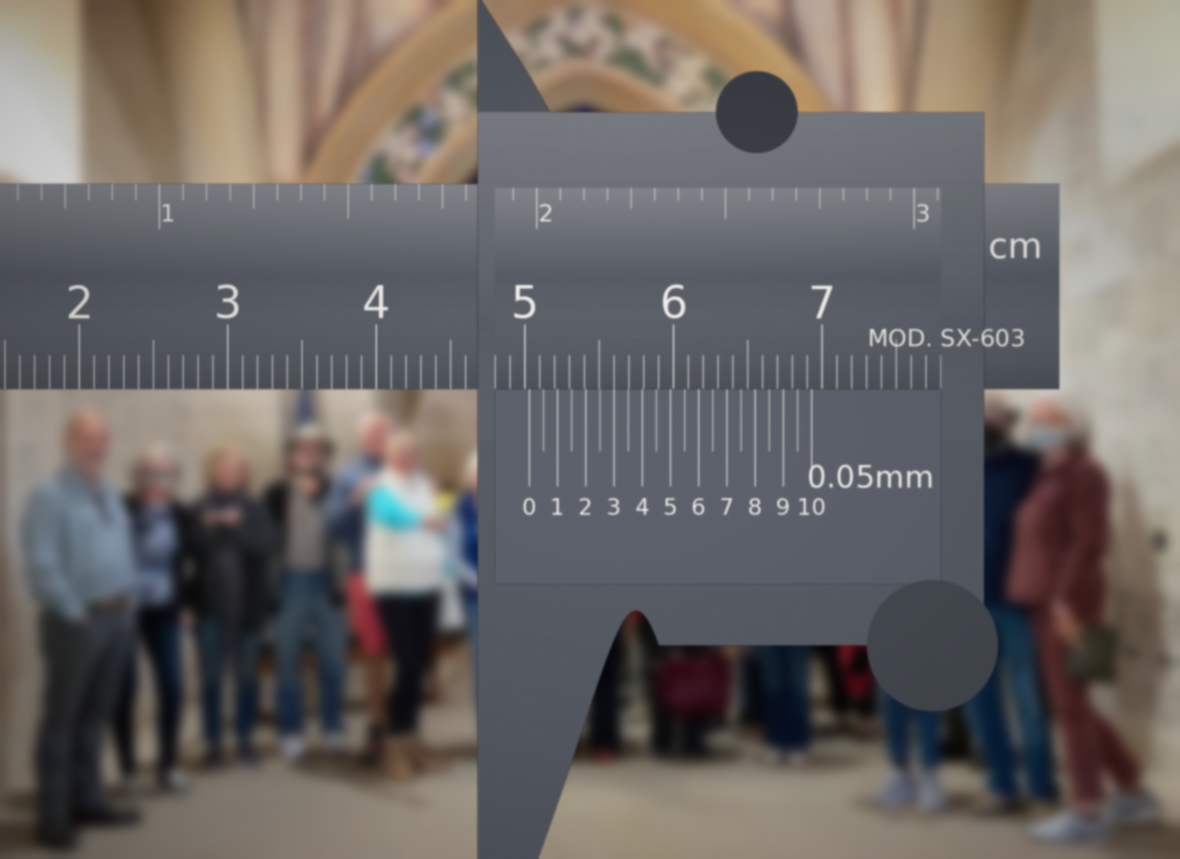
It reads 50.3,mm
